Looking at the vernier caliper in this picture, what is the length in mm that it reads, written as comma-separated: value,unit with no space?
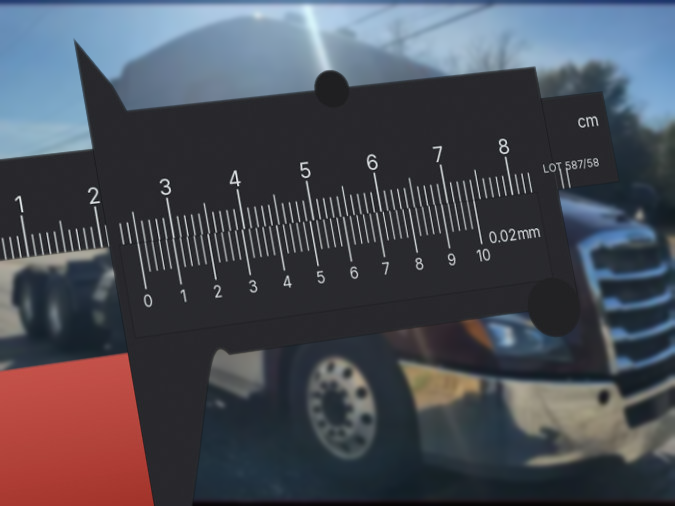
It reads 25.0,mm
